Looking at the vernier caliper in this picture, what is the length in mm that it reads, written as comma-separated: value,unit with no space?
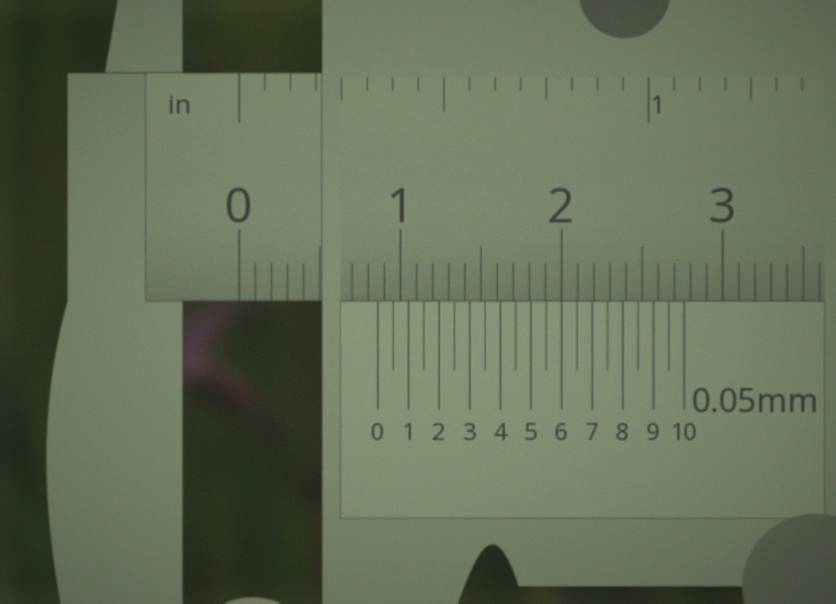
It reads 8.6,mm
